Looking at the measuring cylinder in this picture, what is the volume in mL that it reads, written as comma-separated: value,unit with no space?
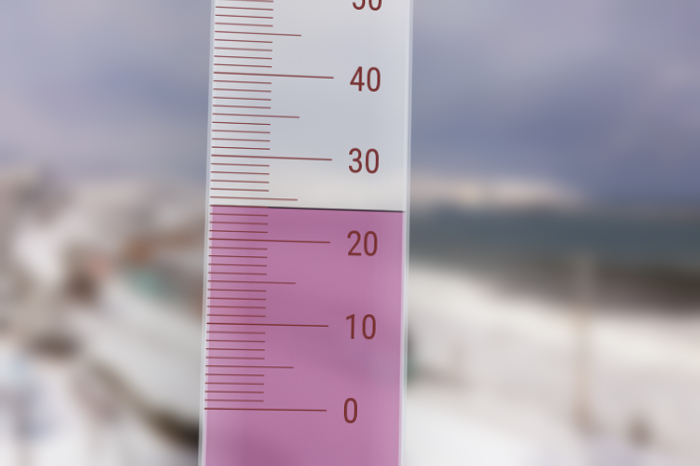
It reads 24,mL
